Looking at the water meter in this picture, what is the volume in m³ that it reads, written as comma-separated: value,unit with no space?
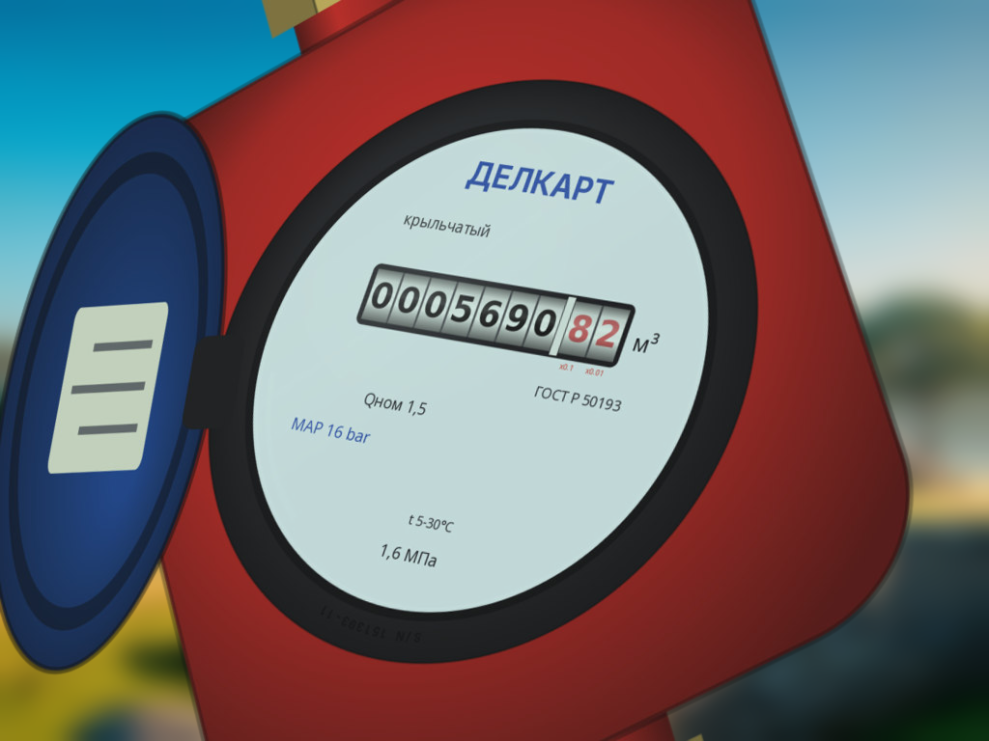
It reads 5690.82,m³
